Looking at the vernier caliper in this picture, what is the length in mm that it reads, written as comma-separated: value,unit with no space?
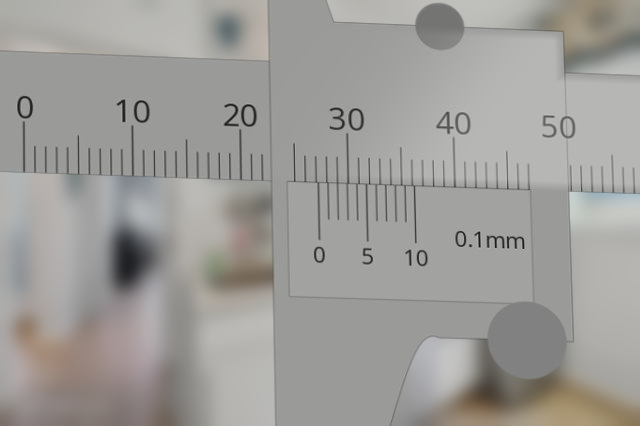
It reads 27.2,mm
